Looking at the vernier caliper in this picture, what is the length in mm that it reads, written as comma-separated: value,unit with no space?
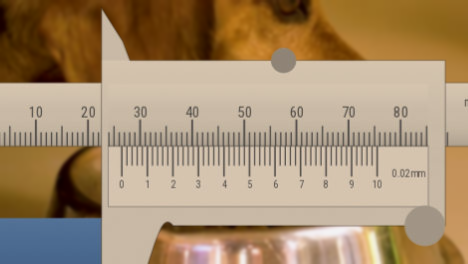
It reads 26.5,mm
